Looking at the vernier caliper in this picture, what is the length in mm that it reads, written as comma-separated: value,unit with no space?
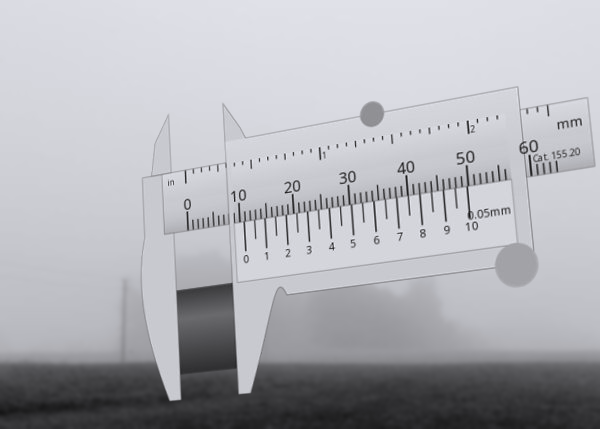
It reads 10.8,mm
